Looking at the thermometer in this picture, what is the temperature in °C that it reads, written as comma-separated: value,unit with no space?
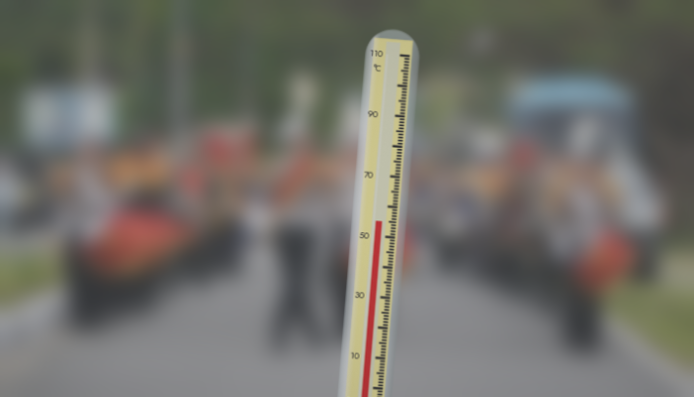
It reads 55,°C
